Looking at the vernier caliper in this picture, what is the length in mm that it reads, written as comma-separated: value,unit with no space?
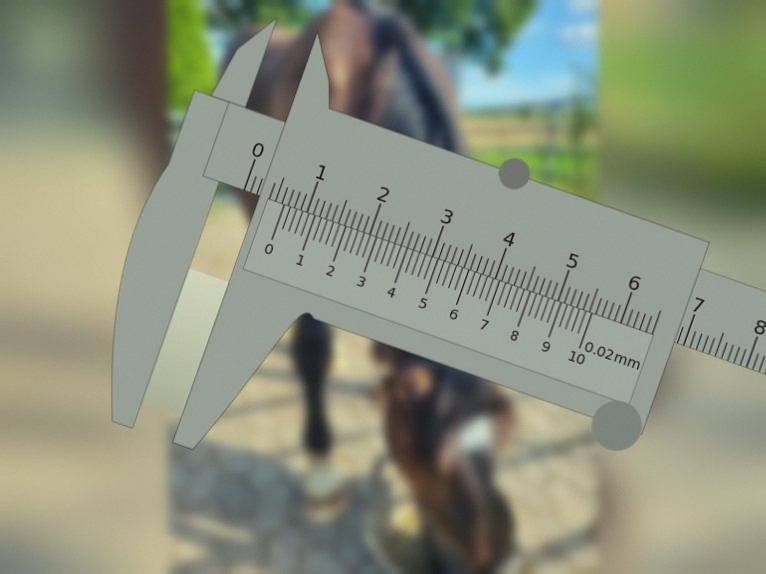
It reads 6.4,mm
